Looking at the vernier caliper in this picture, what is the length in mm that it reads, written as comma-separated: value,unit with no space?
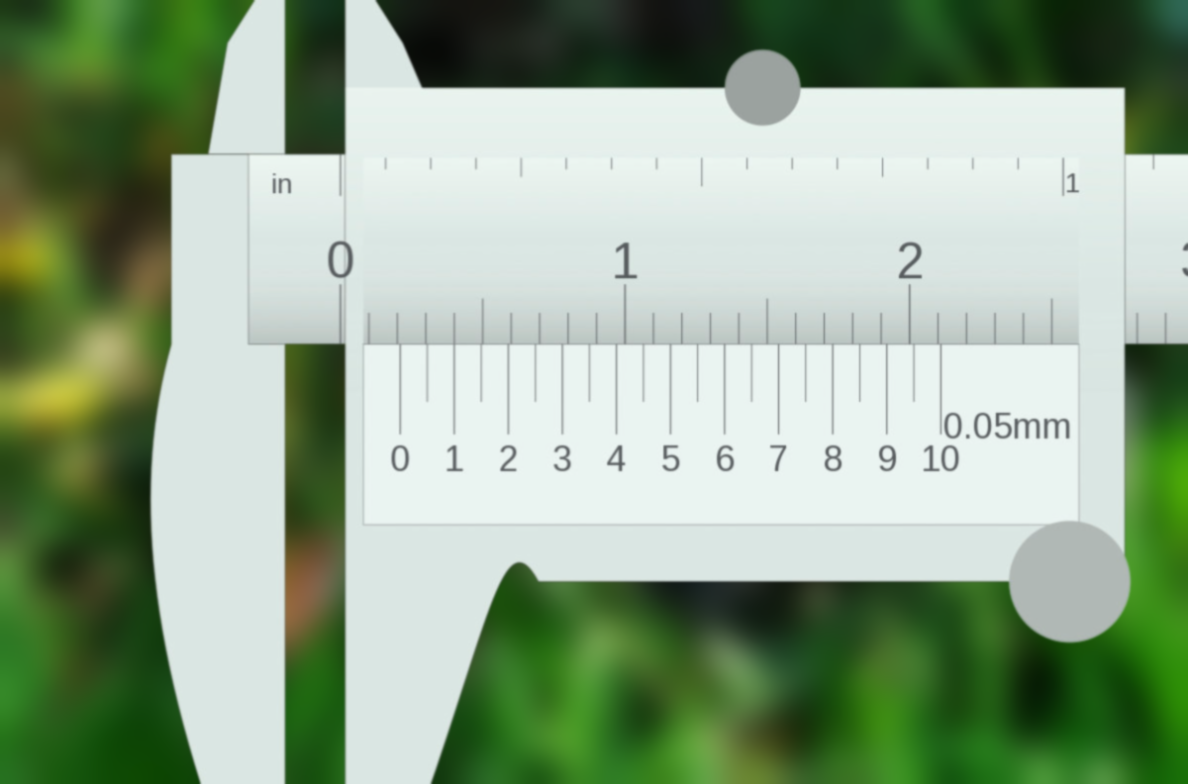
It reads 2.10,mm
